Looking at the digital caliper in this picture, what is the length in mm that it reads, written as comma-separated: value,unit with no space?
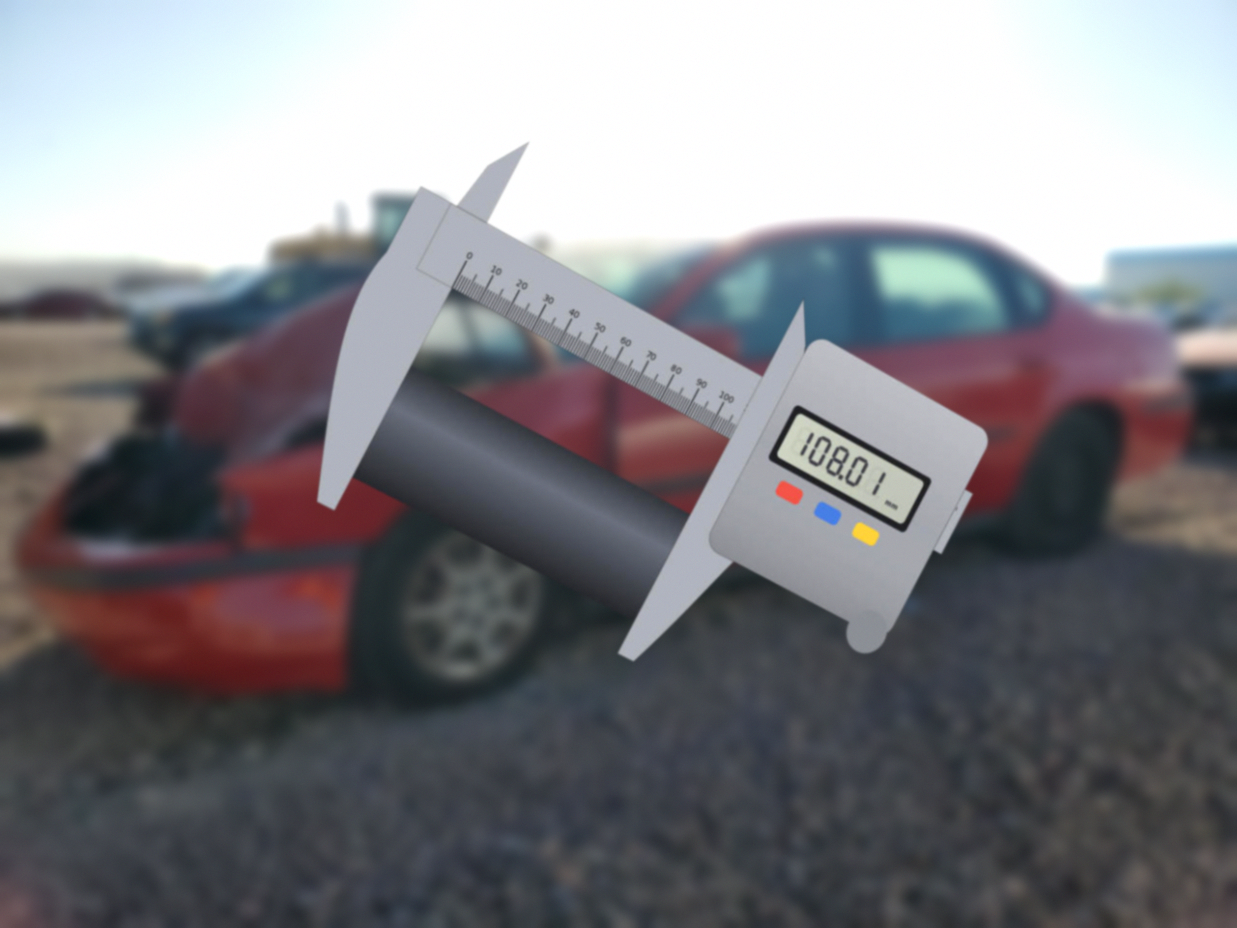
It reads 108.01,mm
